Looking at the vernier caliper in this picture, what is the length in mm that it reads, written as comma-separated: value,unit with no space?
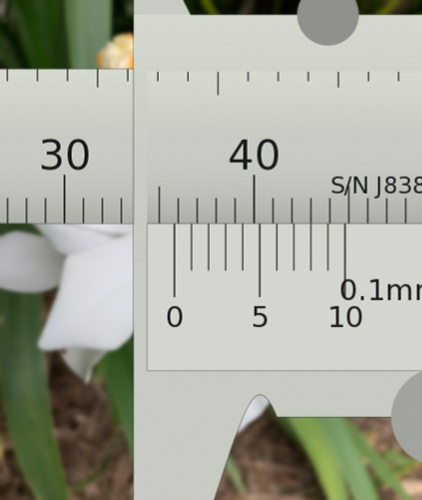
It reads 35.8,mm
